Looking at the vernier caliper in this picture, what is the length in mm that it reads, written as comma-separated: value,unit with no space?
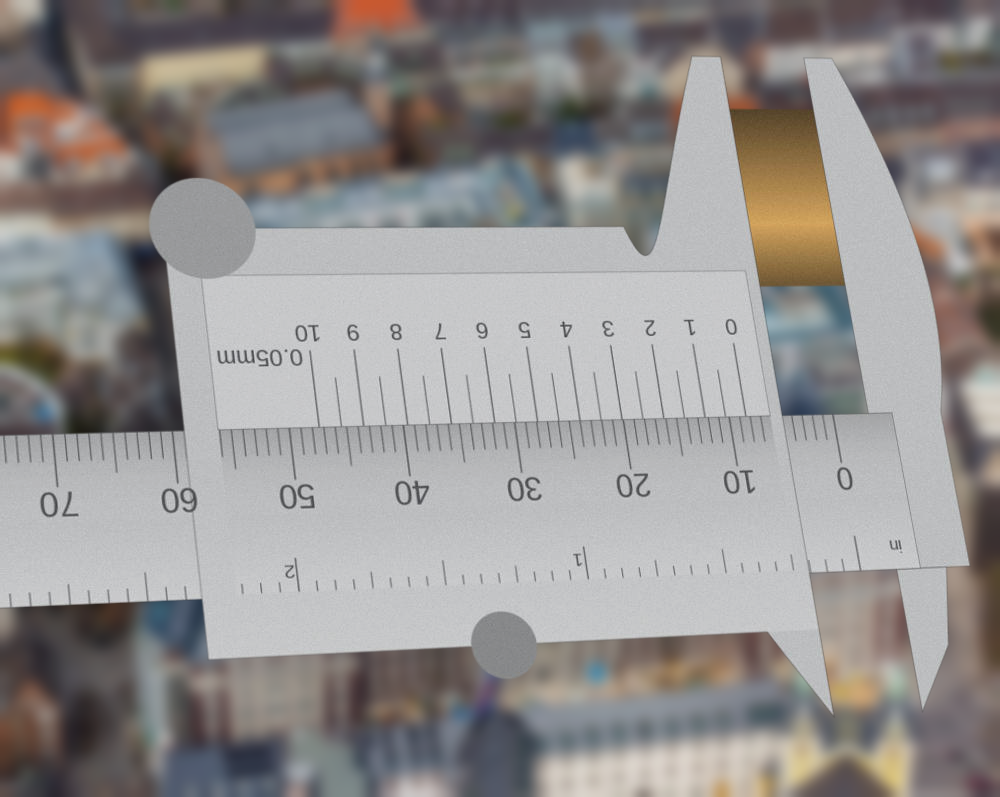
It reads 8.4,mm
